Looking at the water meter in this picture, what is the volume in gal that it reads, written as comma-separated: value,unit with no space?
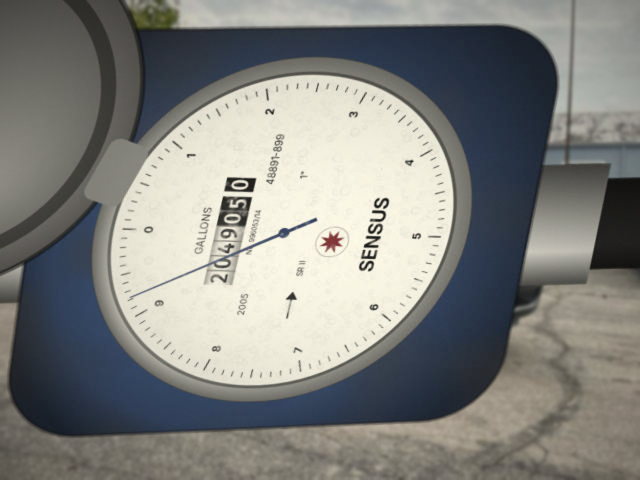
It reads 2049049.2,gal
